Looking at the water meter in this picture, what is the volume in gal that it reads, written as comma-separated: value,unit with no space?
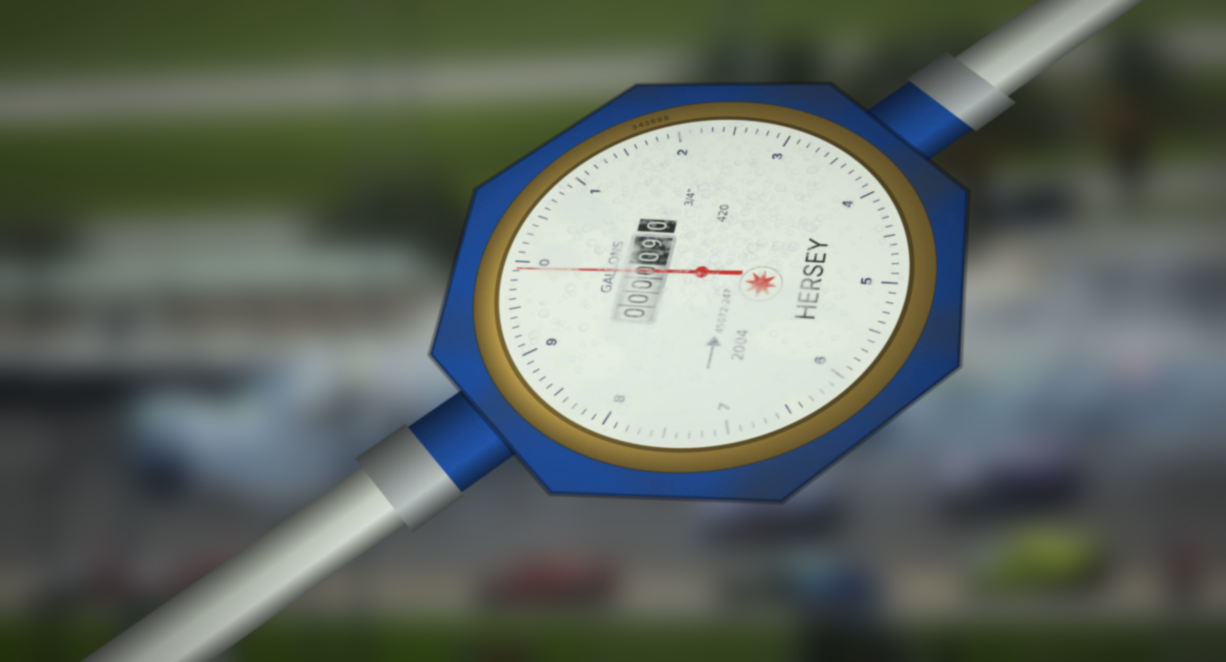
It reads 89.9,gal
